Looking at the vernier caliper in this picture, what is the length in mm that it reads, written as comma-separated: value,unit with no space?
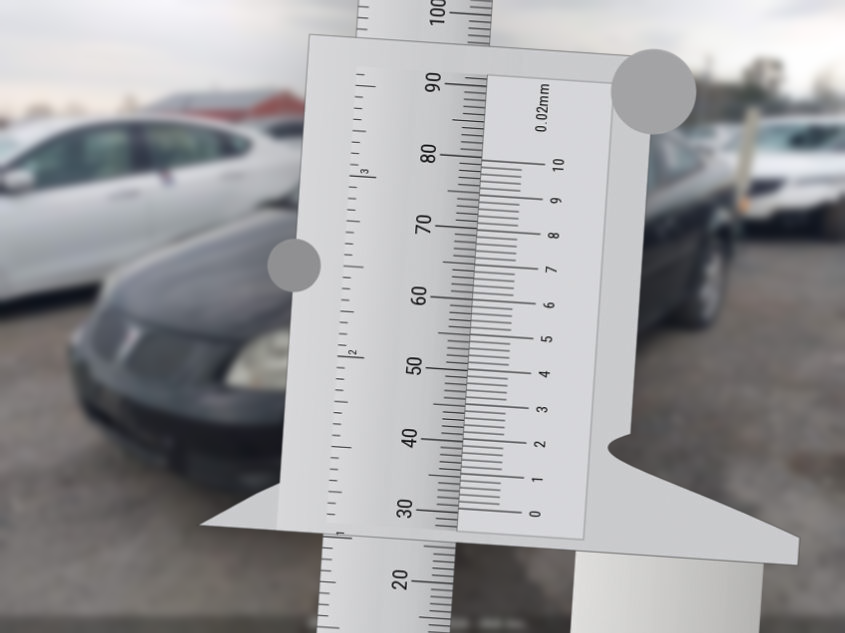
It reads 30.6,mm
